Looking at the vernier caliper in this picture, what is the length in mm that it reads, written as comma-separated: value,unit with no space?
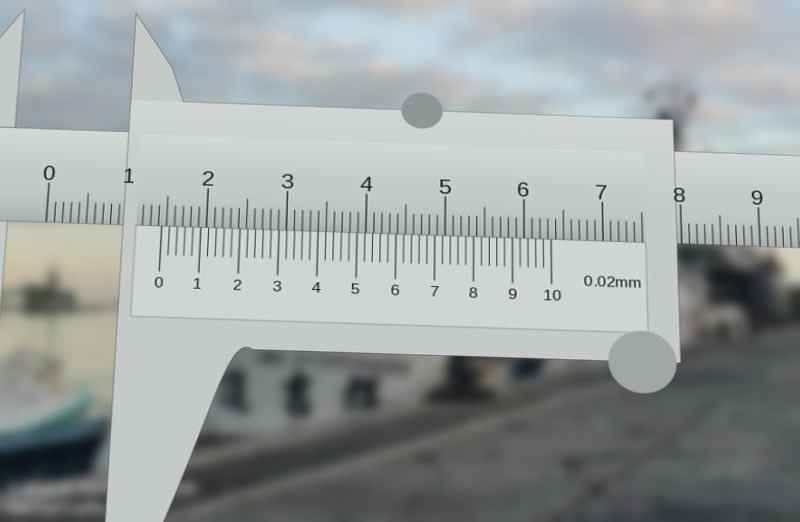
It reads 14.4,mm
